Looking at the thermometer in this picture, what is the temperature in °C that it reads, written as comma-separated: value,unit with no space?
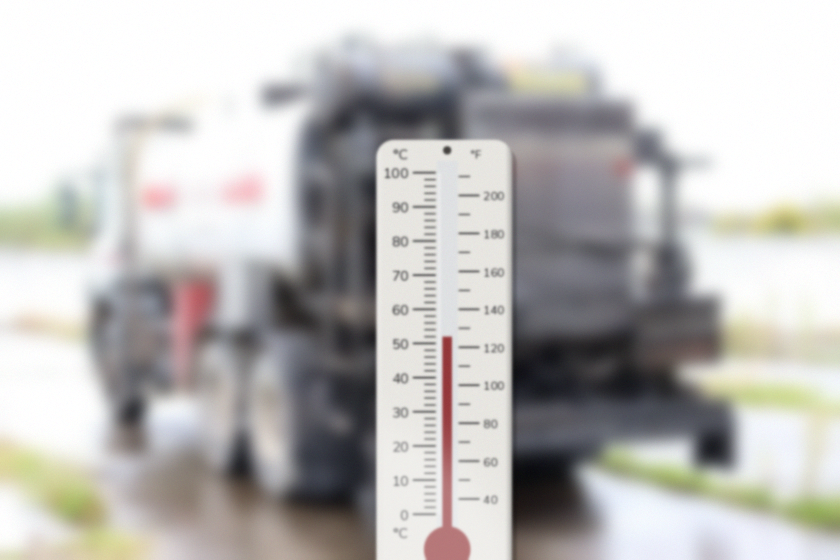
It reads 52,°C
